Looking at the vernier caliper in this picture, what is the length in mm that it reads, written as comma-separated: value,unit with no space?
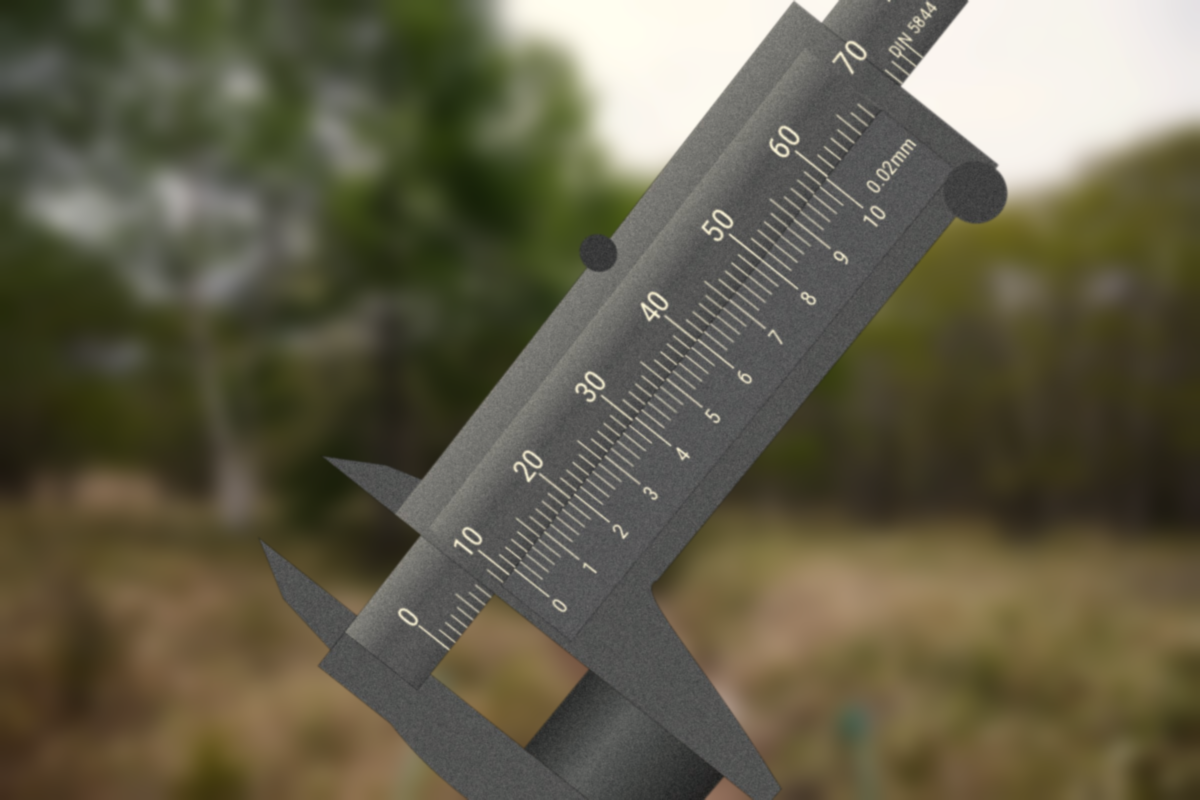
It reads 10.8,mm
